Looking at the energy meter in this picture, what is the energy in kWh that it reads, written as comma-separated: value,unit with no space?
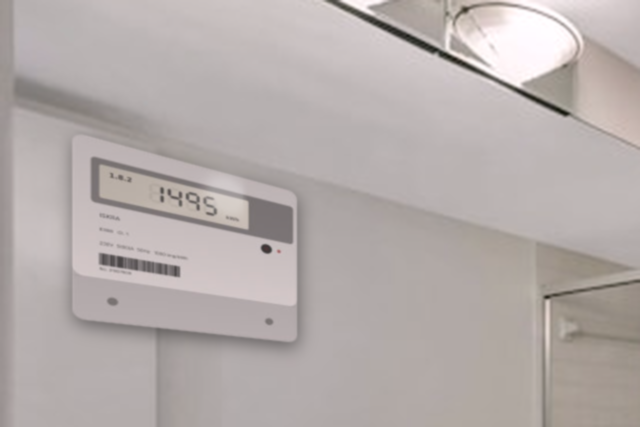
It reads 1495,kWh
